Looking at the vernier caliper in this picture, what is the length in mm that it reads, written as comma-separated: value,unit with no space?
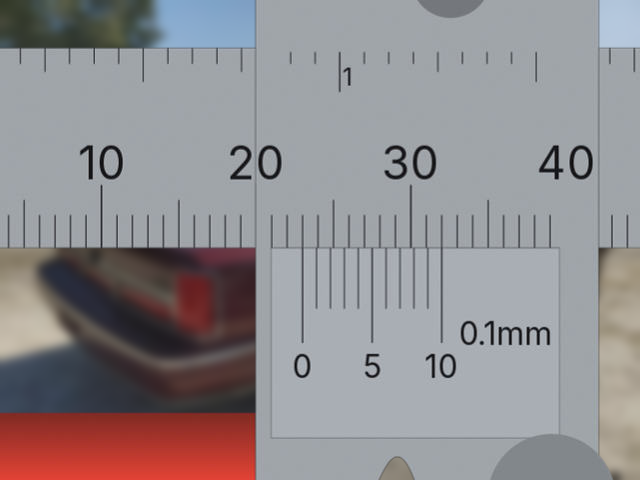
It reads 23.0,mm
